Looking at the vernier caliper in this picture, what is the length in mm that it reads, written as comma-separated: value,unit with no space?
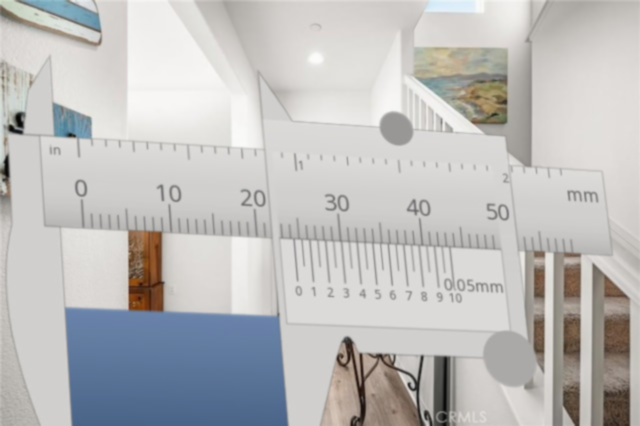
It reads 24.4,mm
